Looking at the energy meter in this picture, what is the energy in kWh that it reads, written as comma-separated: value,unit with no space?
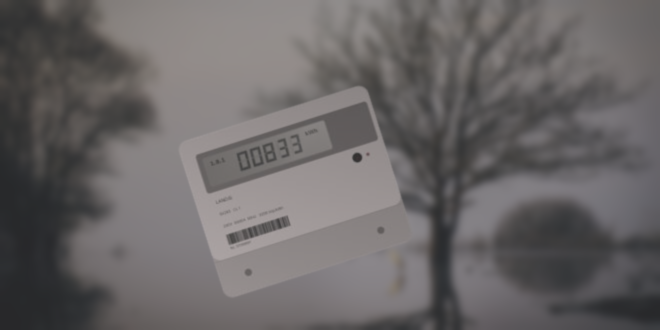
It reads 833,kWh
